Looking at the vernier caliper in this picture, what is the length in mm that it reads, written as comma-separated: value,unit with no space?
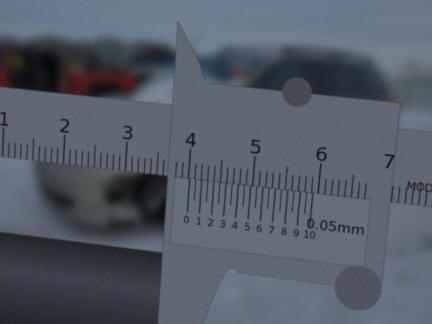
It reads 40.2,mm
